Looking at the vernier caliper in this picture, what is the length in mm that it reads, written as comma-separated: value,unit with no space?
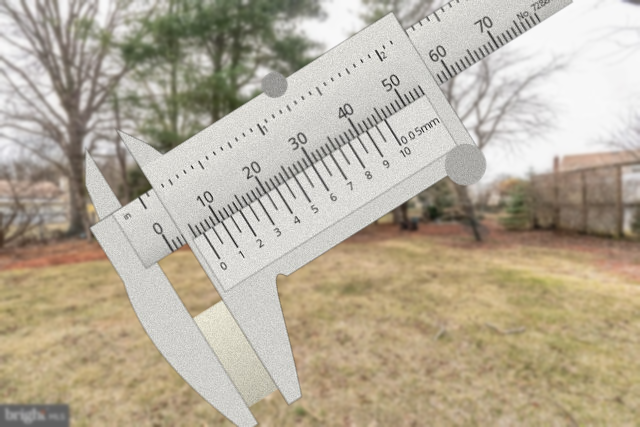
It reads 6.5,mm
